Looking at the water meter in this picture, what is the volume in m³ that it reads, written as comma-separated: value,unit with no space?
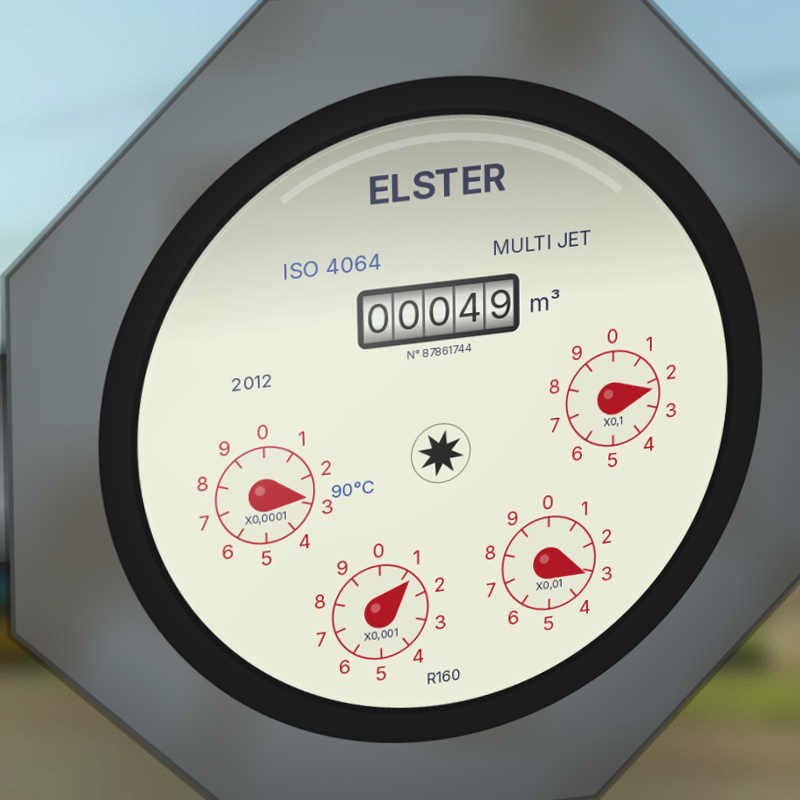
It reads 49.2312,m³
